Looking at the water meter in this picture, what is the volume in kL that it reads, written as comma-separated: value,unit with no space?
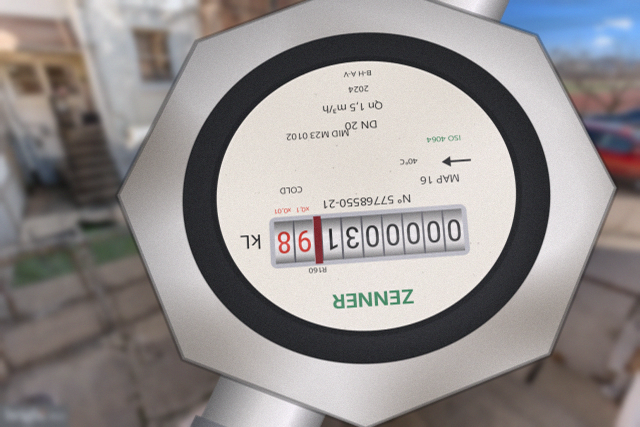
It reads 31.98,kL
